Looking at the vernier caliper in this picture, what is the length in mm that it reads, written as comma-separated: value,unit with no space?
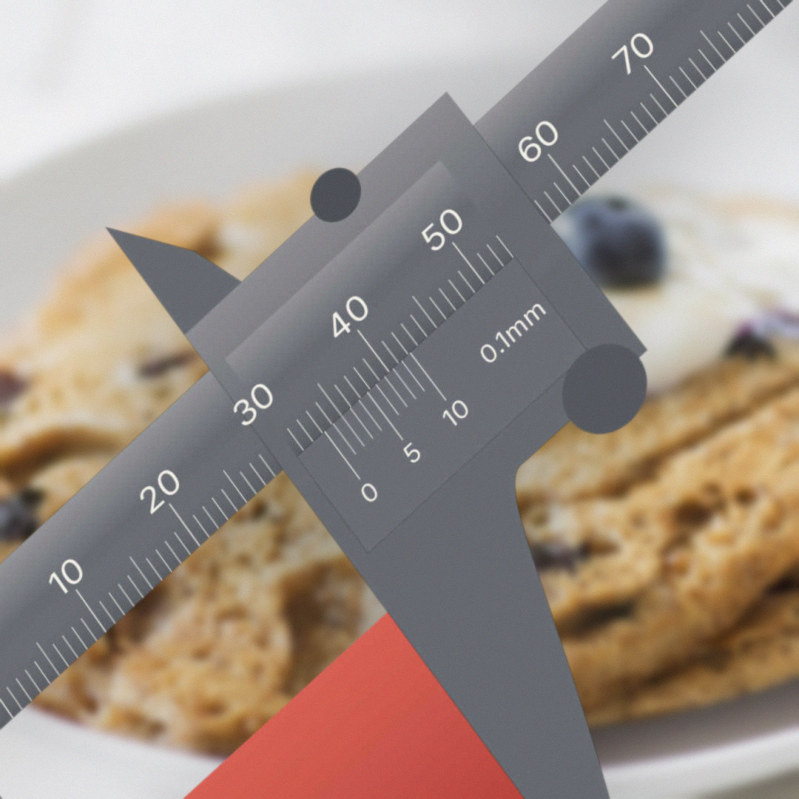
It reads 33.2,mm
